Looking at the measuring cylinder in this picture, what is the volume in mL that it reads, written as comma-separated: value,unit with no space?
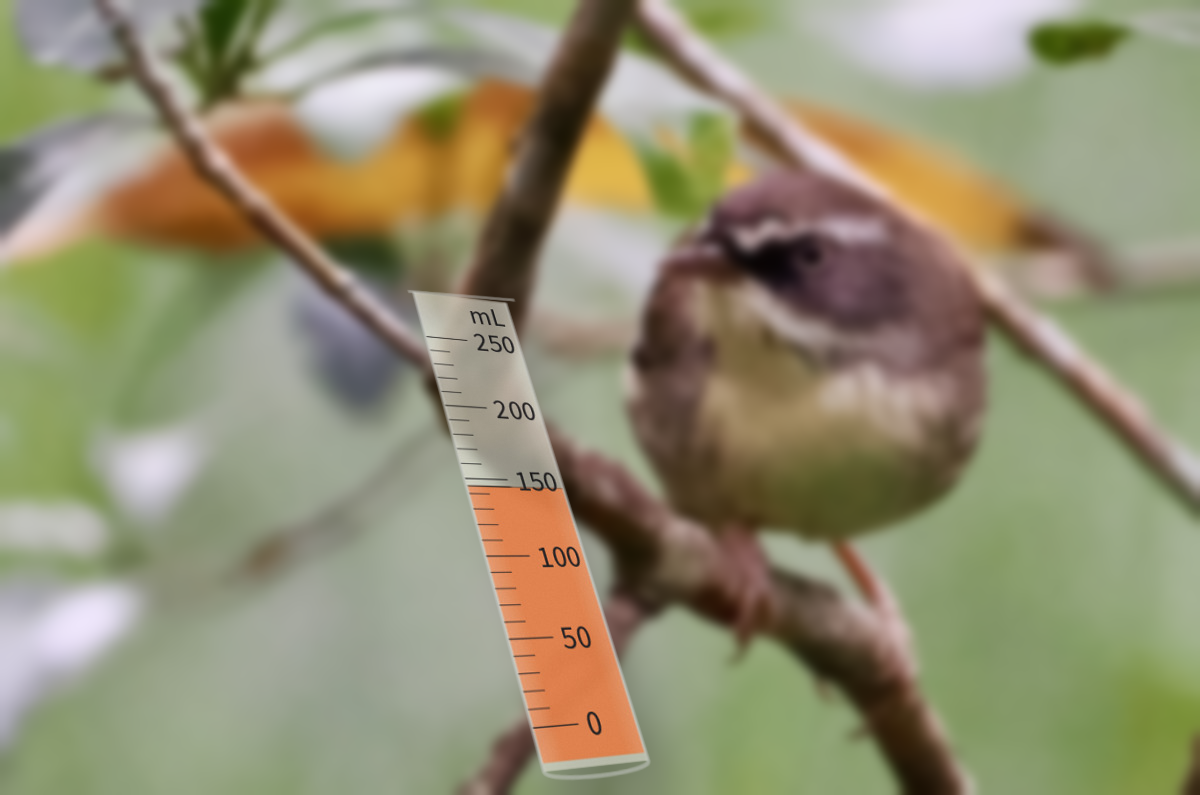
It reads 145,mL
